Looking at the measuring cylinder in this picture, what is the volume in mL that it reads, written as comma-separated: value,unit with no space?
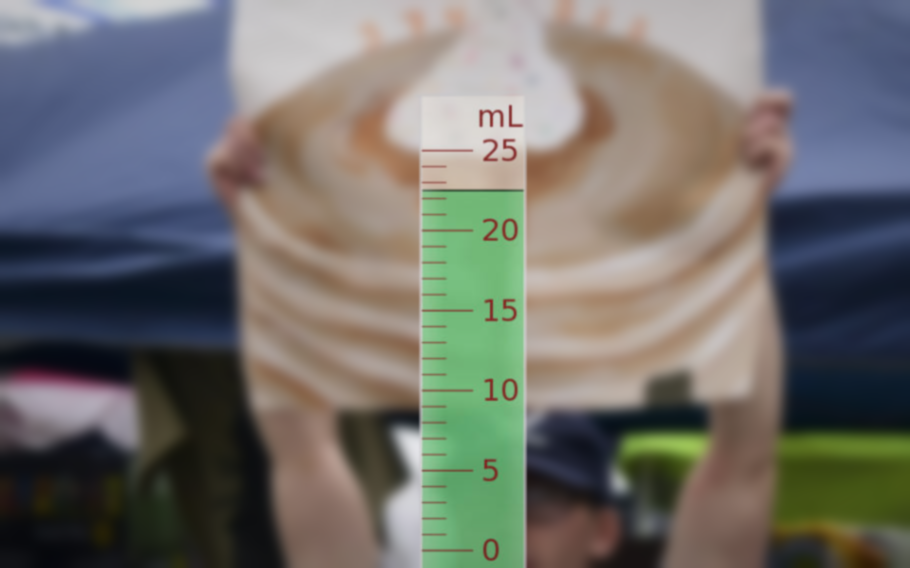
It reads 22.5,mL
